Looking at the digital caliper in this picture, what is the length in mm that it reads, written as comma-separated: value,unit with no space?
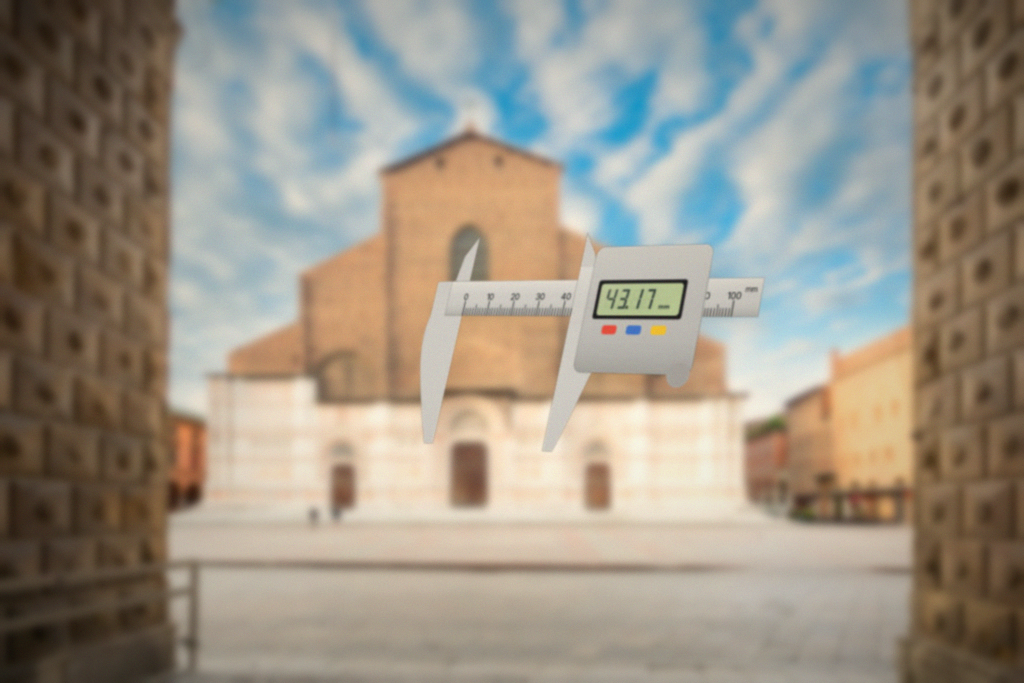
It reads 43.17,mm
